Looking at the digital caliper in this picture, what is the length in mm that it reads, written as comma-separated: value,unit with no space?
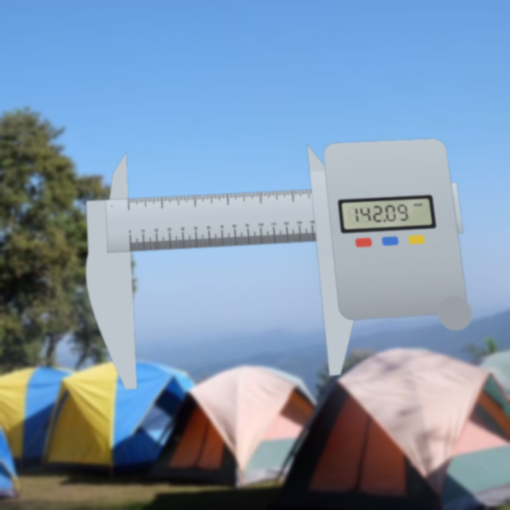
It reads 142.09,mm
